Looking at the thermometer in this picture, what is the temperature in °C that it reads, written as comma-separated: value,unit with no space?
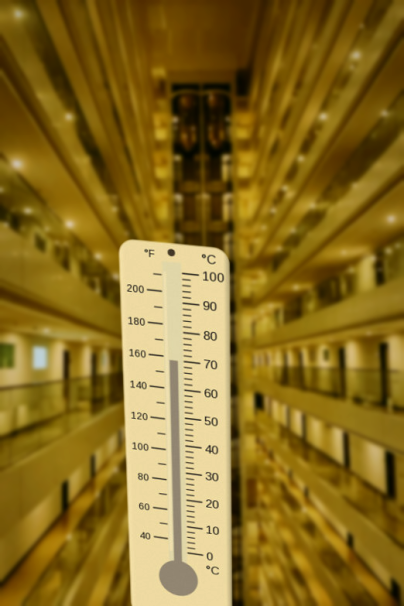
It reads 70,°C
